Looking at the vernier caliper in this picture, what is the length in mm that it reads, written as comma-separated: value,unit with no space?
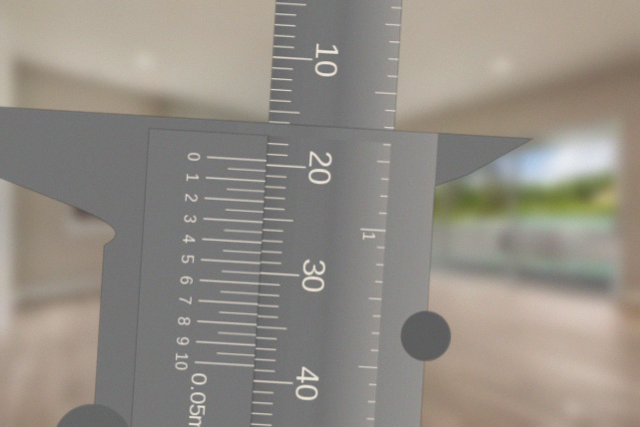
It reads 19.6,mm
